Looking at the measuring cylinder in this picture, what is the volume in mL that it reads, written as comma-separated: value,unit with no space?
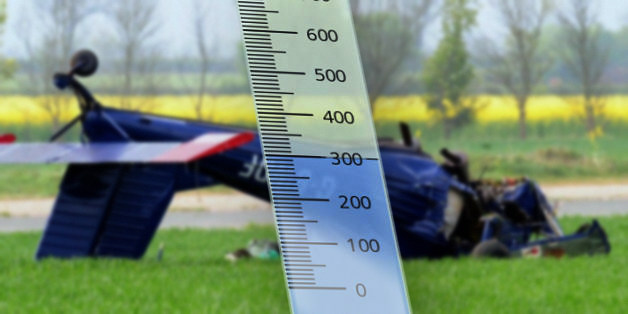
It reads 300,mL
